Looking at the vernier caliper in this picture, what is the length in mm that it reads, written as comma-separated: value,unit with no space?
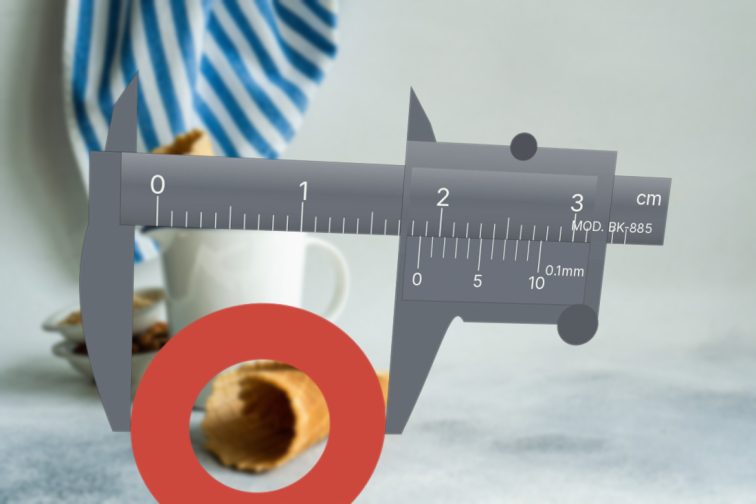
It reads 18.6,mm
